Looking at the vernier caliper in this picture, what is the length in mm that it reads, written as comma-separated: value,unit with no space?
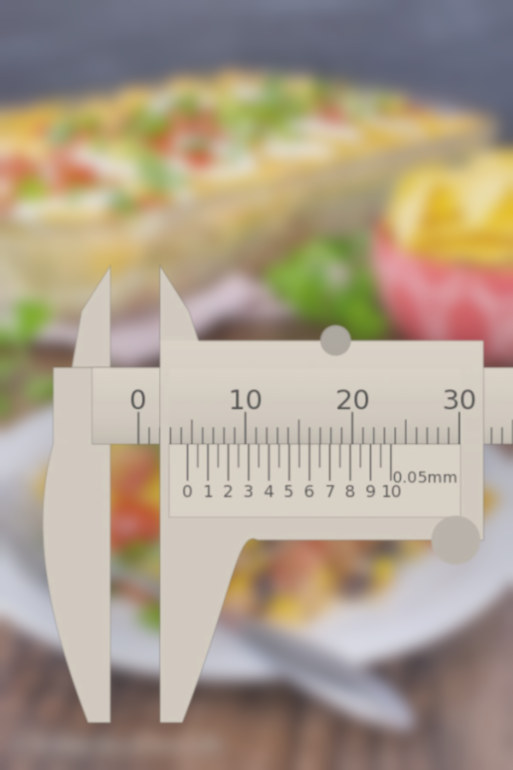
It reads 4.6,mm
